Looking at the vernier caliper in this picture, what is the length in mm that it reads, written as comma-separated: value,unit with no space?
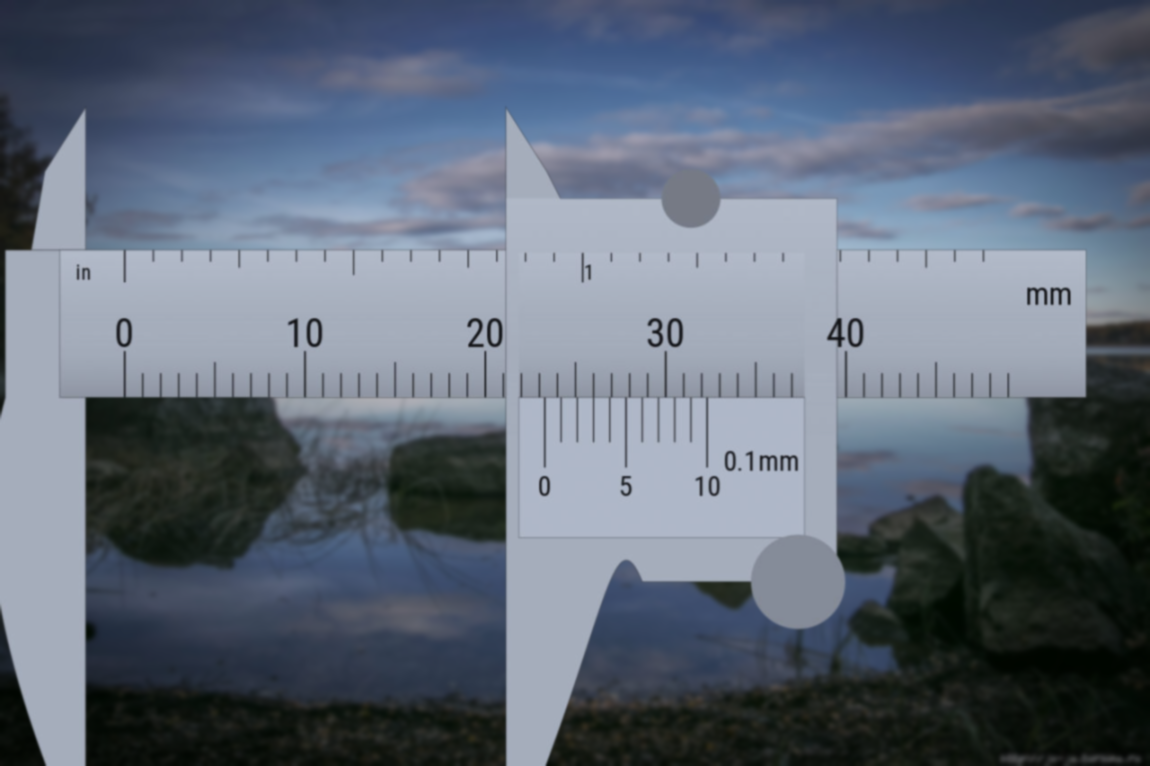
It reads 23.3,mm
